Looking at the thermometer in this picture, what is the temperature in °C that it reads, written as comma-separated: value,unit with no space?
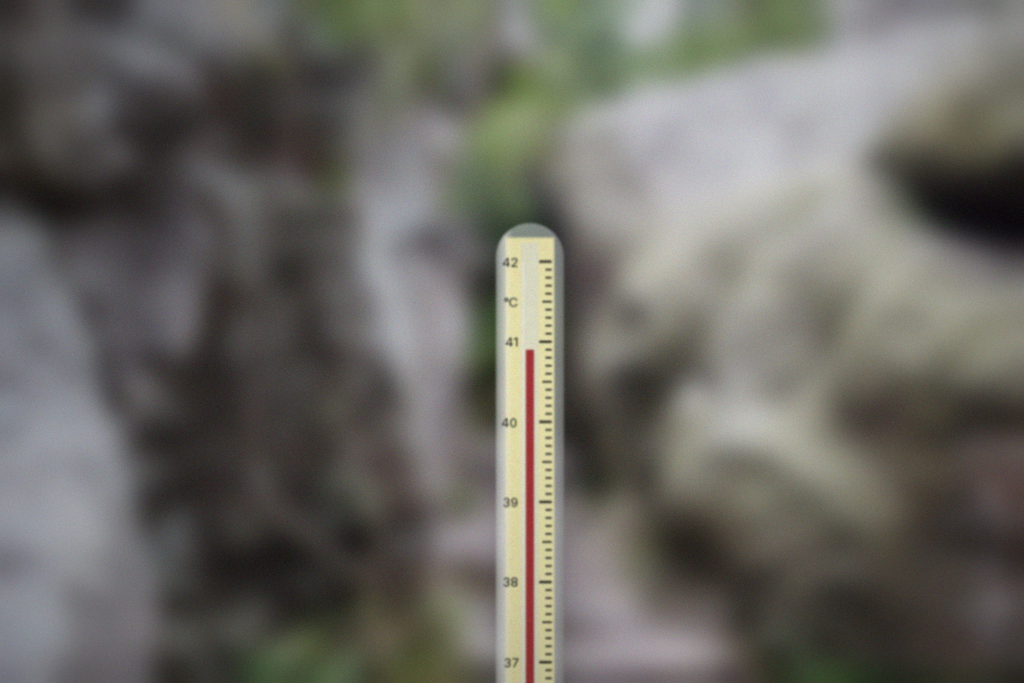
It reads 40.9,°C
